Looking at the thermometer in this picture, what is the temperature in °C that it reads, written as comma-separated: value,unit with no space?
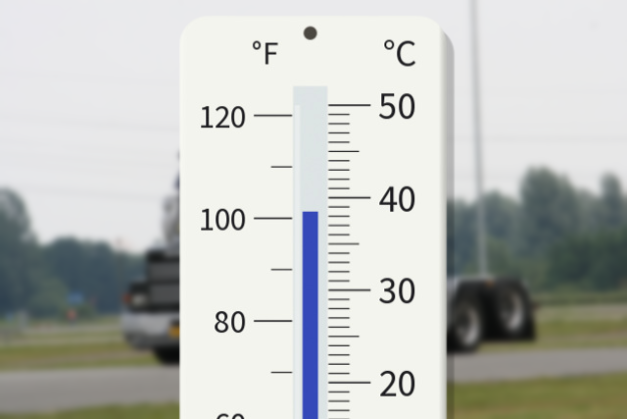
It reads 38.5,°C
